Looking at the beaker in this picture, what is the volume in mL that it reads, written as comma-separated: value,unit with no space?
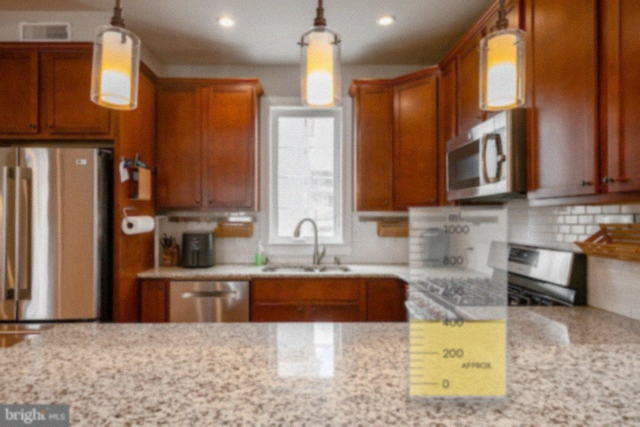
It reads 400,mL
